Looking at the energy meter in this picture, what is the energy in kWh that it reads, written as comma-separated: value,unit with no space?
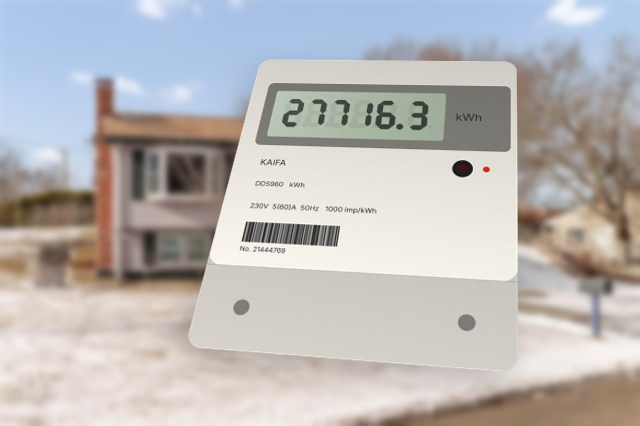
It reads 27716.3,kWh
